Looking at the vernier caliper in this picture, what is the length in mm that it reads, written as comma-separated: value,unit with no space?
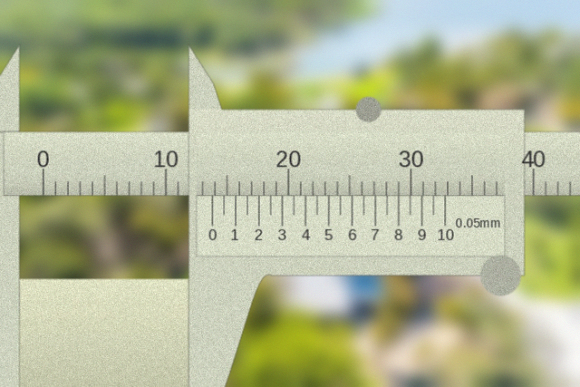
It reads 13.8,mm
